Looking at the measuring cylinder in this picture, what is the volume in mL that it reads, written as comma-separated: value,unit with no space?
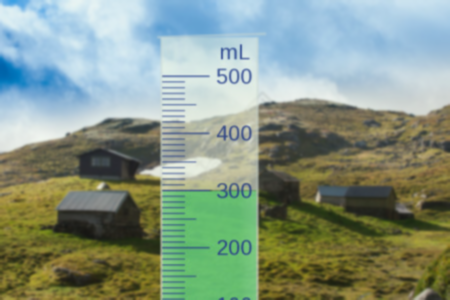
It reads 300,mL
